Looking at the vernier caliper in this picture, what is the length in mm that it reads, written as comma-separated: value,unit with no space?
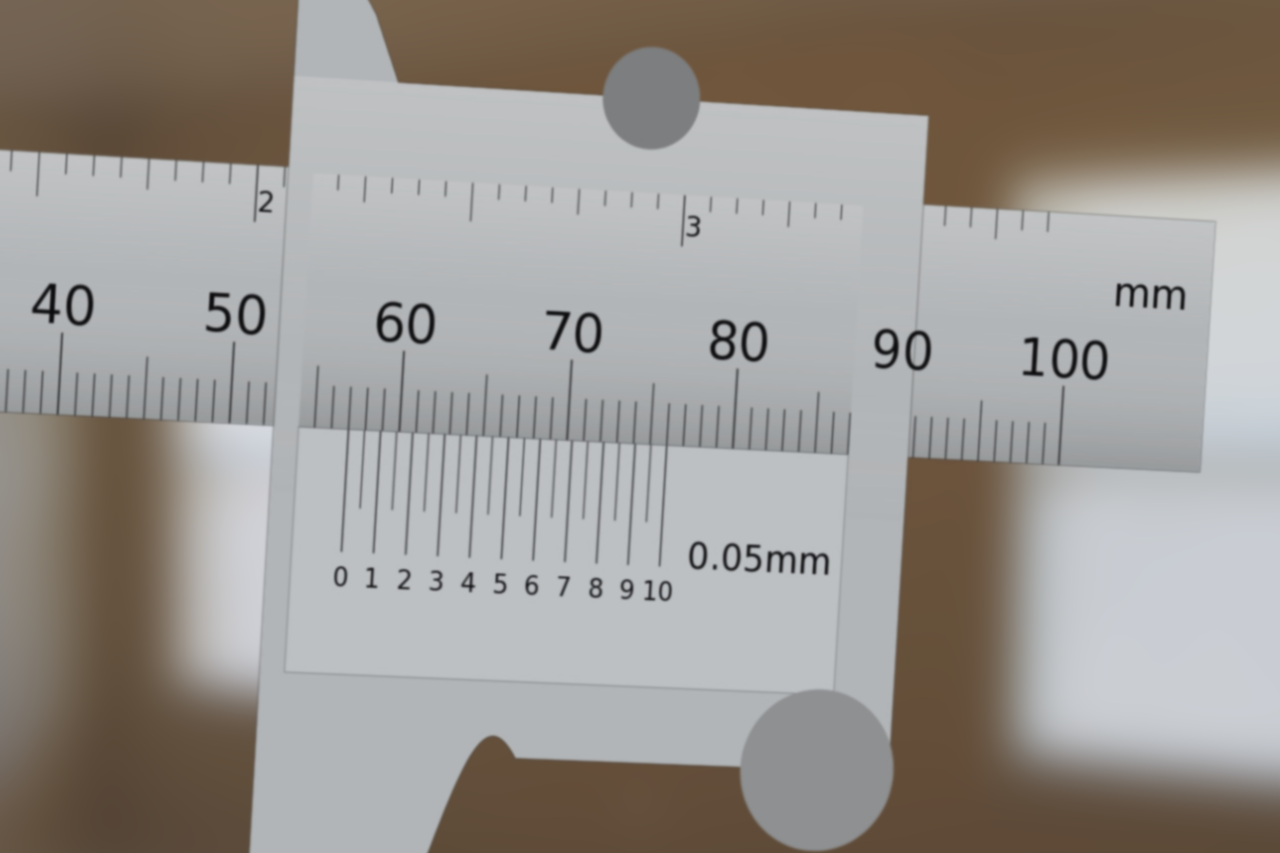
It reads 57.0,mm
